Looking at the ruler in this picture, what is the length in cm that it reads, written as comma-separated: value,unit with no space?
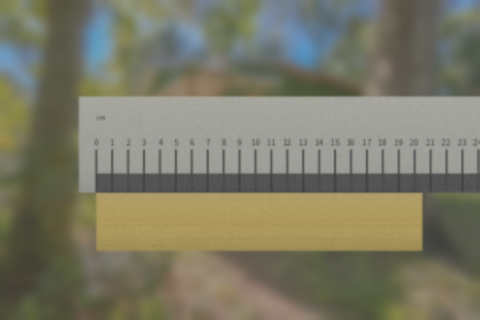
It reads 20.5,cm
